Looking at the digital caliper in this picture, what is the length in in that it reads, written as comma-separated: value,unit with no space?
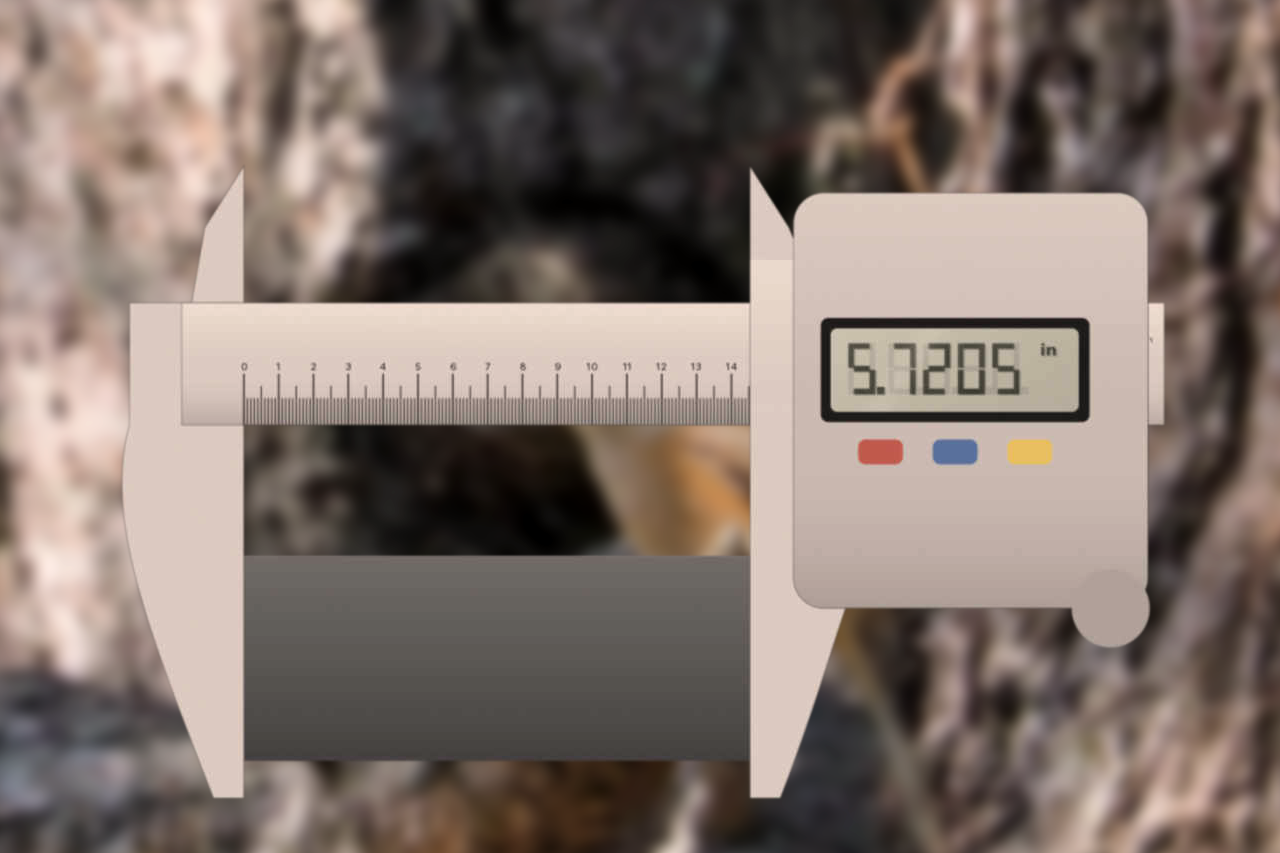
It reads 5.7205,in
